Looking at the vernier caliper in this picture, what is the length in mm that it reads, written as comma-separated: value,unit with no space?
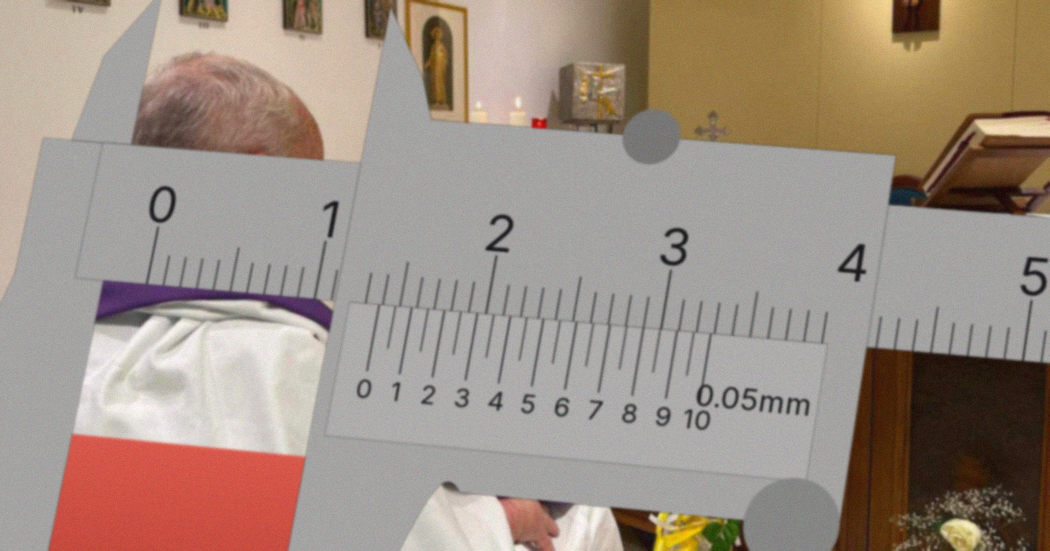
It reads 13.8,mm
